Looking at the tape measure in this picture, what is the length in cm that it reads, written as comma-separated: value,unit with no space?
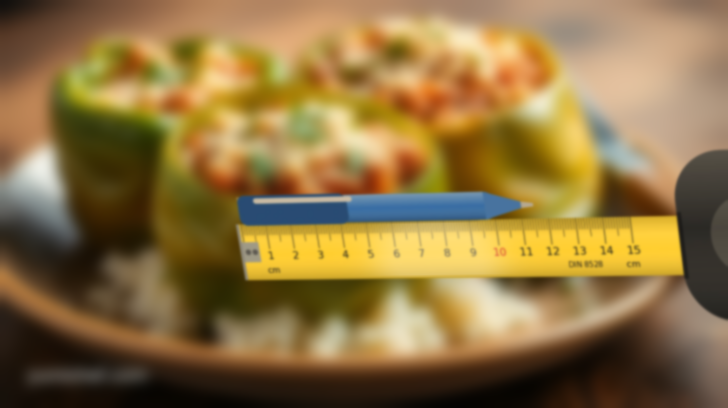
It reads 11.5,cm
